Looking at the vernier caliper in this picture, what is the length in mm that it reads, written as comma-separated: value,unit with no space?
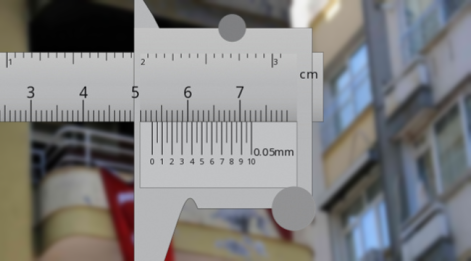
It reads 53.2,mm
